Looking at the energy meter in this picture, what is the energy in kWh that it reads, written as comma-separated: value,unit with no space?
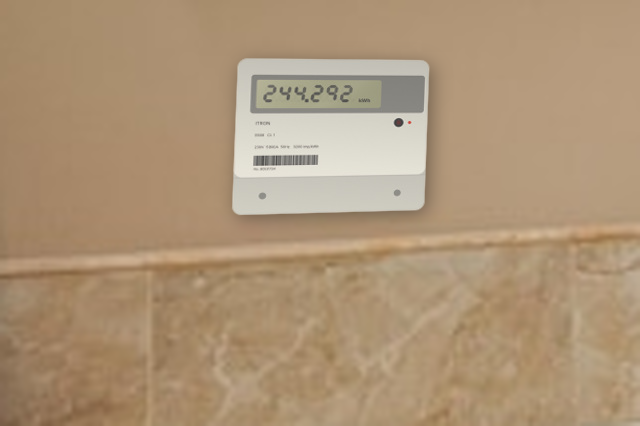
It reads 244.292,kWh
